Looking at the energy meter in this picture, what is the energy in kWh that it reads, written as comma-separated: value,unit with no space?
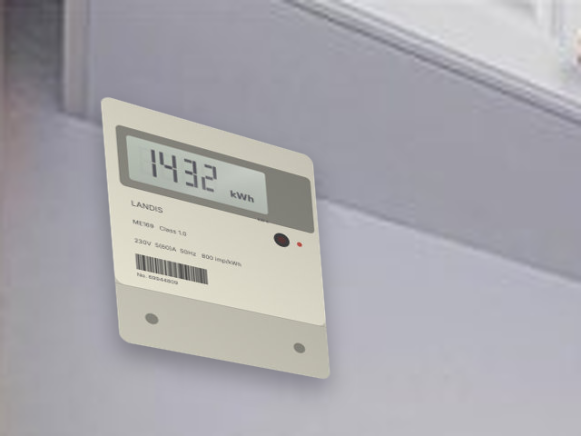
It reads 1432,kWh
